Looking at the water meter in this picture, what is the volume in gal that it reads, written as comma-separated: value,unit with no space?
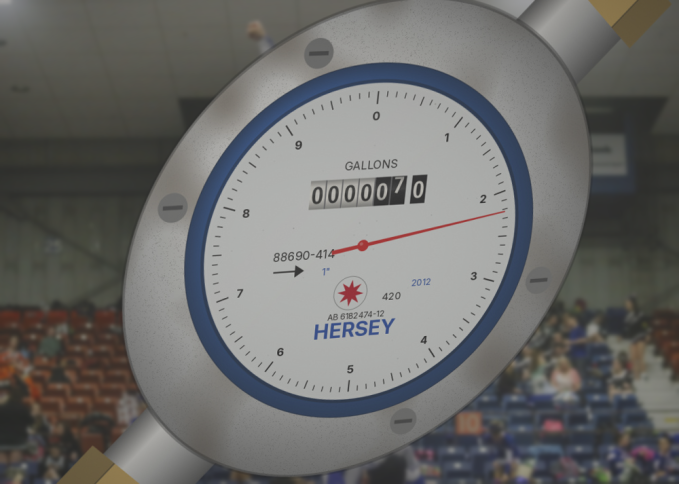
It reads 72.2,gal
